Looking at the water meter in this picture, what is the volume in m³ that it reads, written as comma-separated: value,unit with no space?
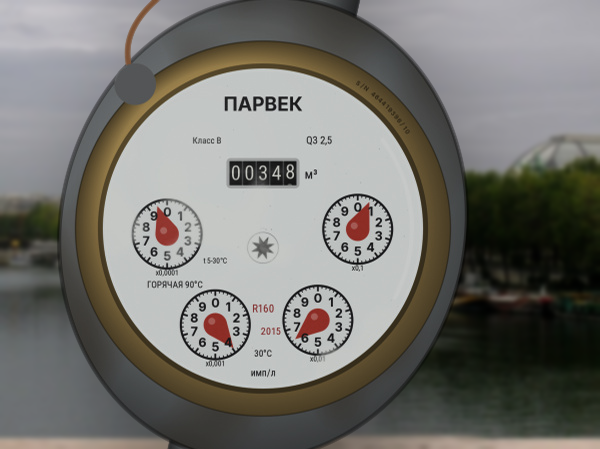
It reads 348.0639,m³
